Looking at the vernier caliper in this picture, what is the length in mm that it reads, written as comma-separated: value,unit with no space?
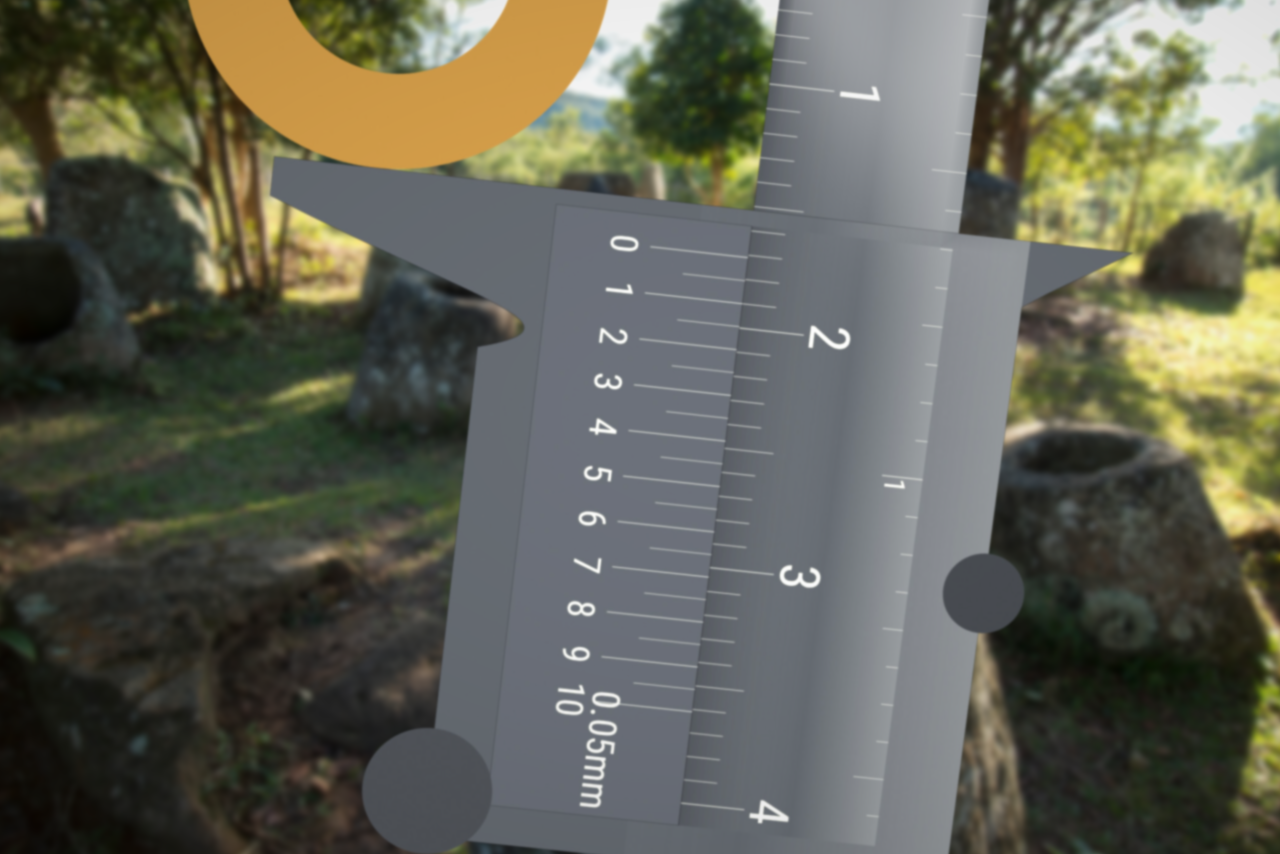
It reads 17.1,mm
